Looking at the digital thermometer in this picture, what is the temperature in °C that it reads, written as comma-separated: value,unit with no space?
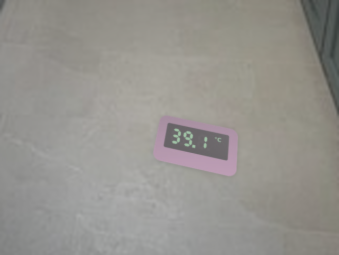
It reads 39.1,°C
